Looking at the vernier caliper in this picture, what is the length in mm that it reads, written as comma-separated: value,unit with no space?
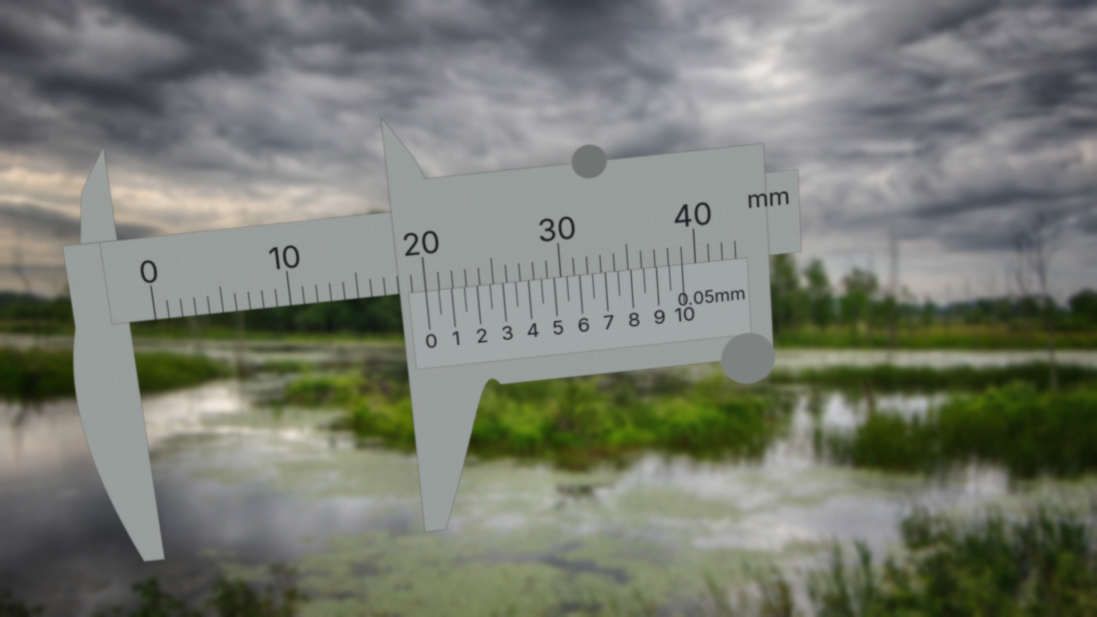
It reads 20.0,mm
